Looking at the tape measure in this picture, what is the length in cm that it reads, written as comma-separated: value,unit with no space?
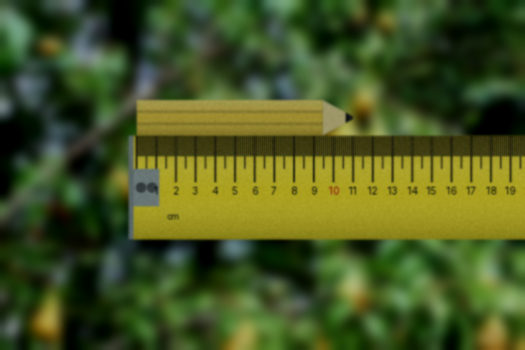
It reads 11,cm
